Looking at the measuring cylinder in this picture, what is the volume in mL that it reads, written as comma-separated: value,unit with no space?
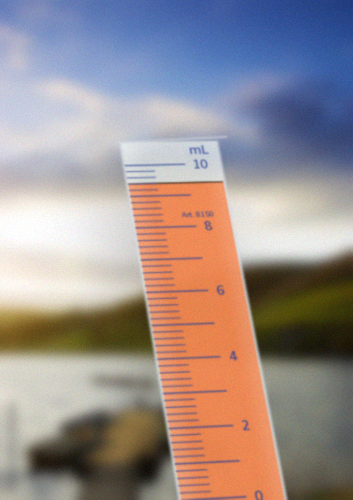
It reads 9.4,mL
